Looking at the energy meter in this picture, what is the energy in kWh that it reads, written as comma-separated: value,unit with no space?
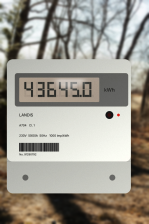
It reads 43645.0,kWh
